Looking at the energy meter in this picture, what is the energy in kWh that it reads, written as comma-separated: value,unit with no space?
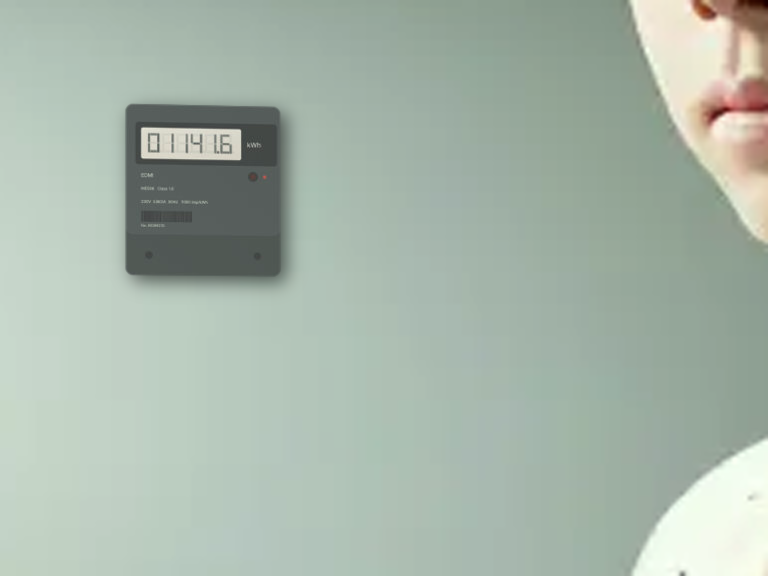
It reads 1141.6,kWh
